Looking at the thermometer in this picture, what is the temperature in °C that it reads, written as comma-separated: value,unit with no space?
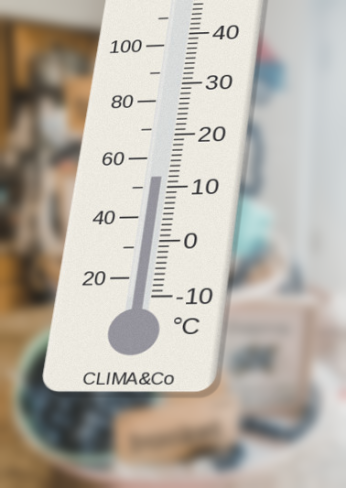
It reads 12,°C
